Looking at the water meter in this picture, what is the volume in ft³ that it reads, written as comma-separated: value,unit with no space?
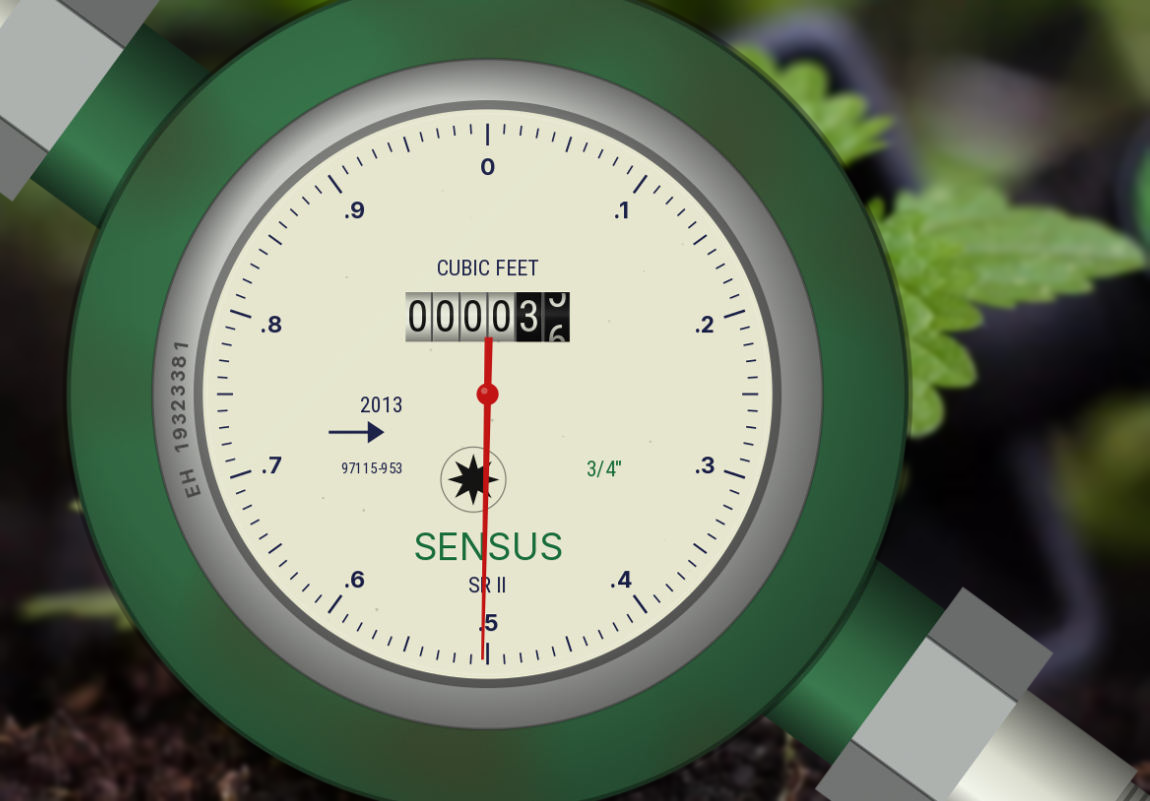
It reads 35.50,ft³
